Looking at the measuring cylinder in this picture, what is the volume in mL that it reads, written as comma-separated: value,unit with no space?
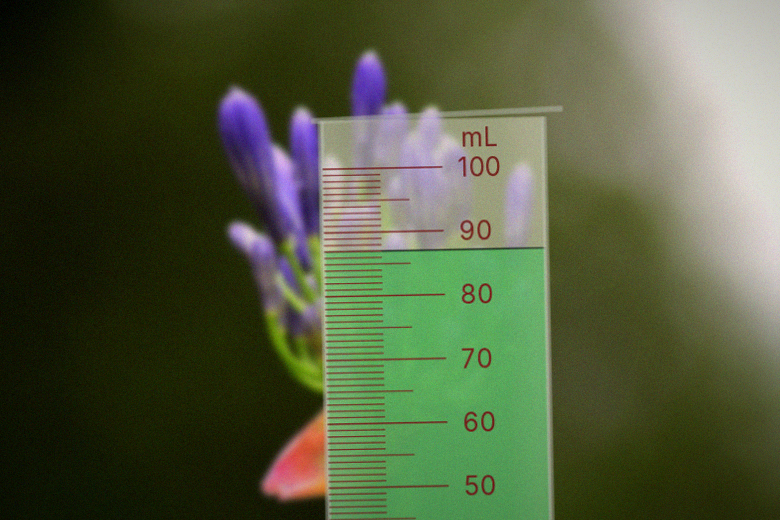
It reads 87,mL
